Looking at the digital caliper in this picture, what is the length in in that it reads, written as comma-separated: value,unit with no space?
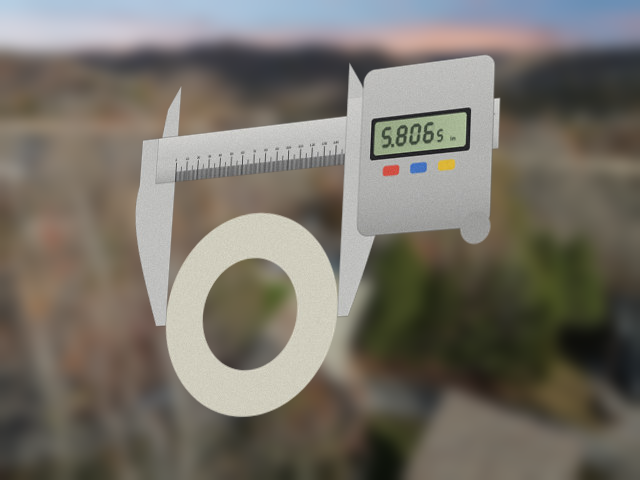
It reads 5.8065,in
